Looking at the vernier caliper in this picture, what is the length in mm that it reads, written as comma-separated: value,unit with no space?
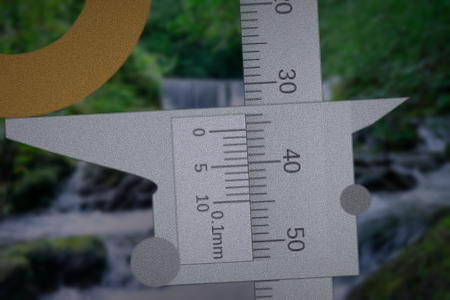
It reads 35.8,mm
